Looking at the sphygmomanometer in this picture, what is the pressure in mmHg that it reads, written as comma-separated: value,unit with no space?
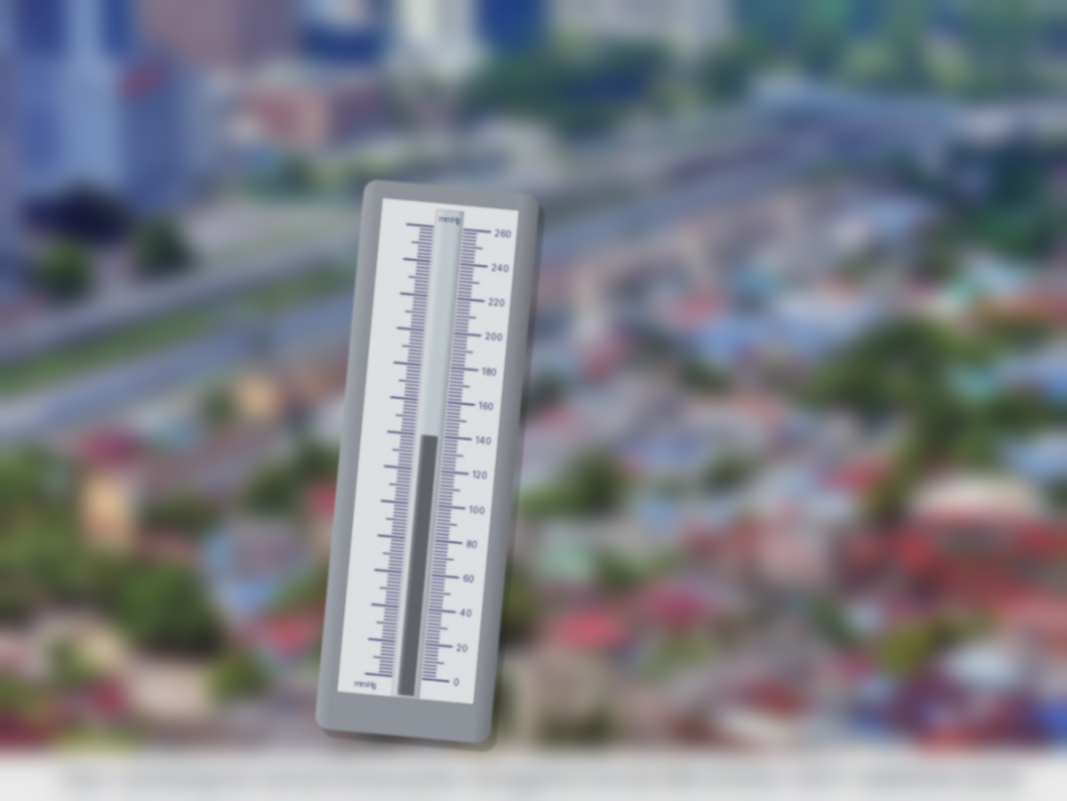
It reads 140,mmHg
